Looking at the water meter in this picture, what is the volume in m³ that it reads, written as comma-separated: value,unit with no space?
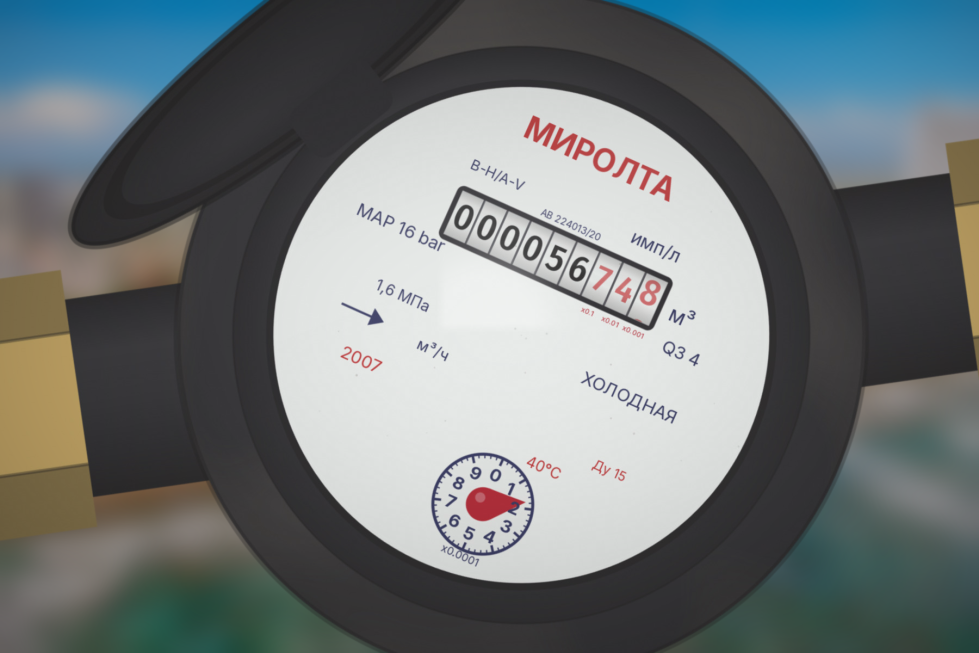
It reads 56.7481,m³
